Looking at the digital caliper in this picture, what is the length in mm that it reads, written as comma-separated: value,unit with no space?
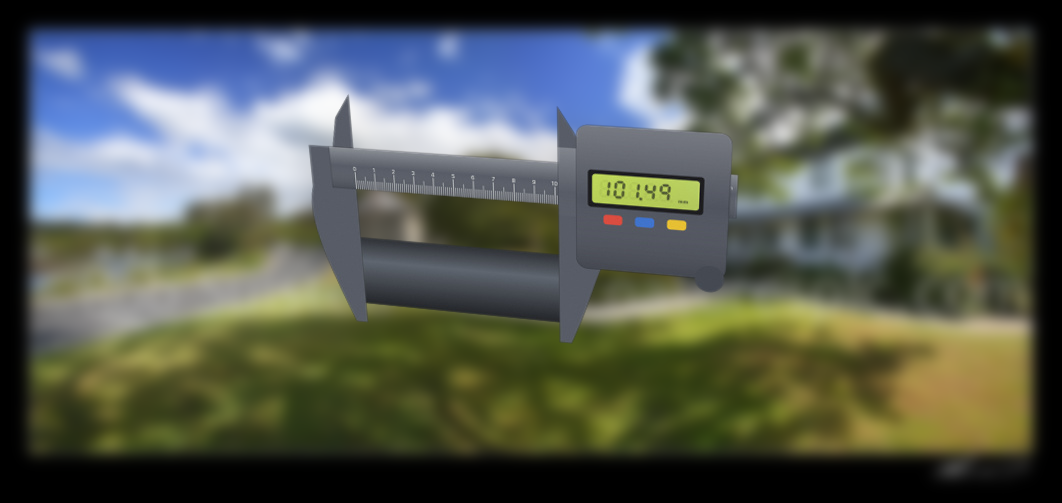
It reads 101.49,mm
